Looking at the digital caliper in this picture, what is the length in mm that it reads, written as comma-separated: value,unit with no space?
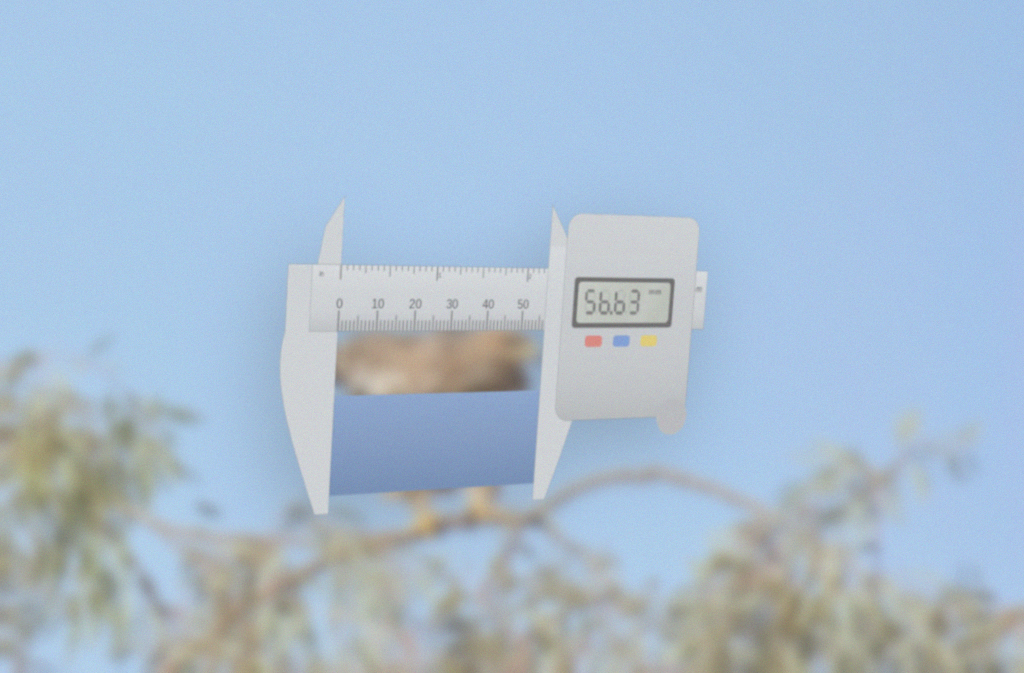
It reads 56.63,mm
